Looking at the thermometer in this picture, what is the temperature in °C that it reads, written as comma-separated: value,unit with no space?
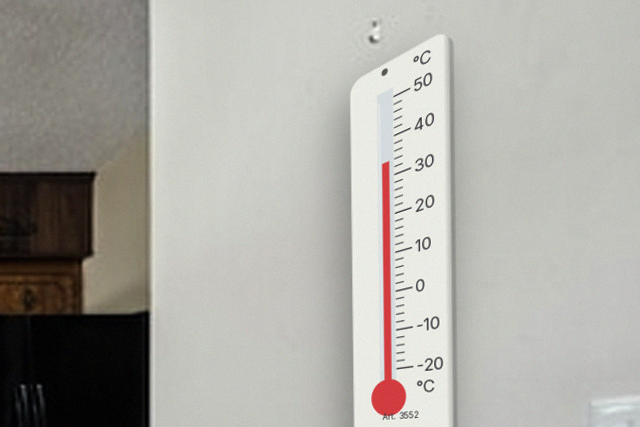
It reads 34,°C
